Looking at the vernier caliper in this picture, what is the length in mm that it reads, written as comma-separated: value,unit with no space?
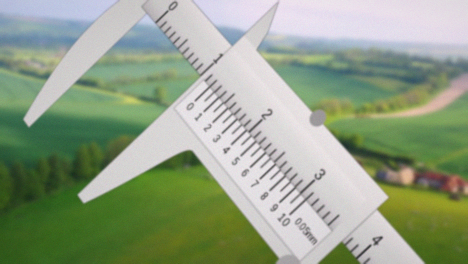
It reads 12.0,mm
